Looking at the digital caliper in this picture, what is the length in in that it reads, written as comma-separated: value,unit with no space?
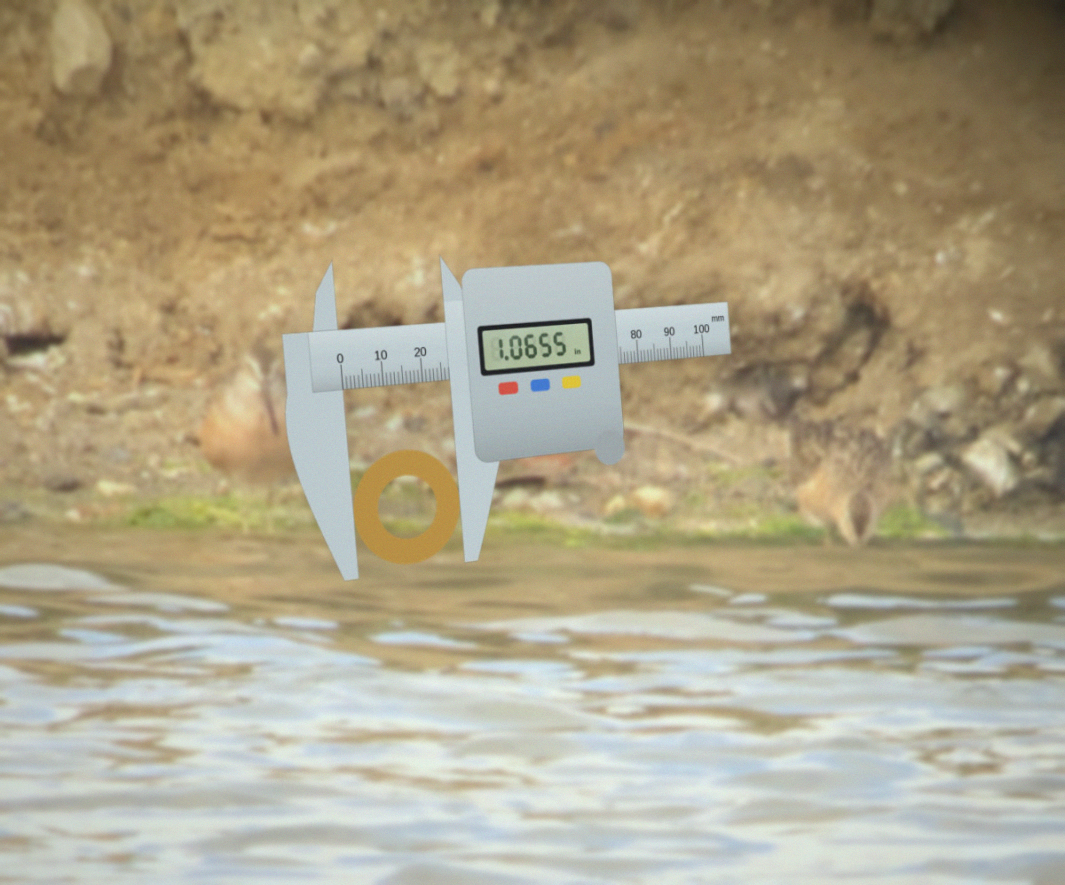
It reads 1.0655,in
